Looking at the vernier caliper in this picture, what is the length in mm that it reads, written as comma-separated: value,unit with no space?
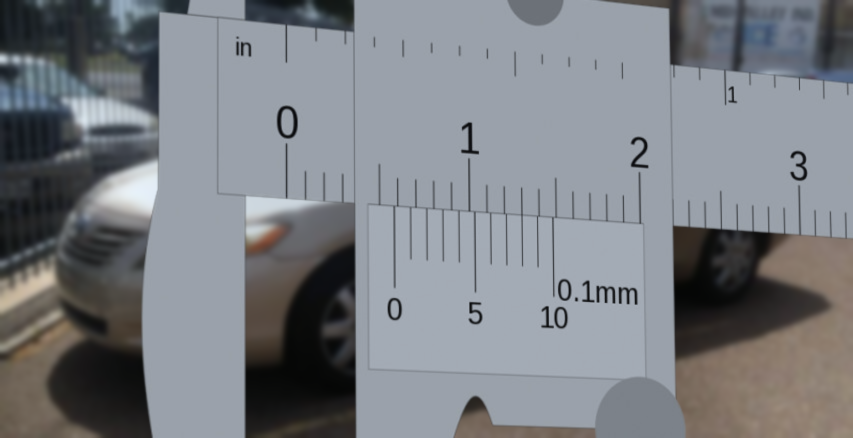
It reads 5.8,mm
